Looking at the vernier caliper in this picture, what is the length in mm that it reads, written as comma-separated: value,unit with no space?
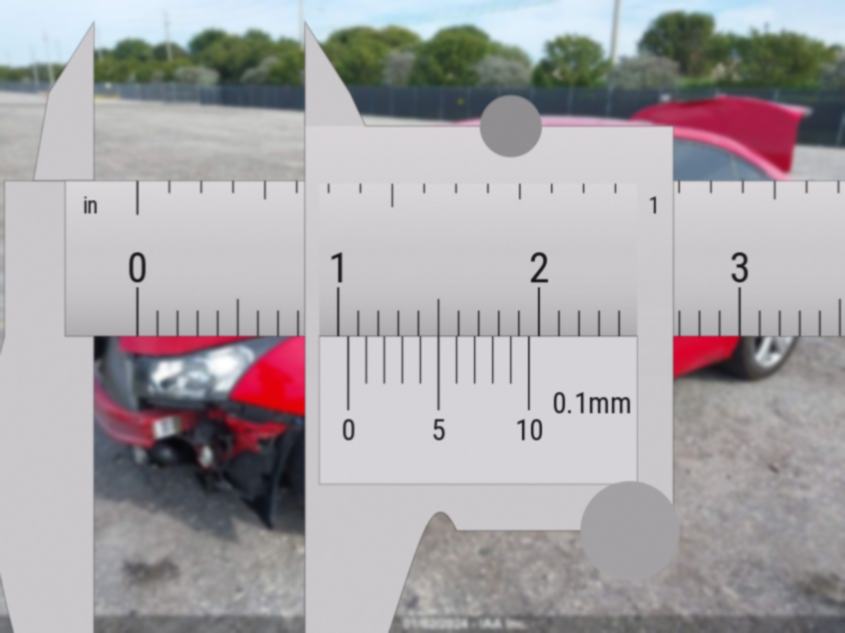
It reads 10.5,mm
